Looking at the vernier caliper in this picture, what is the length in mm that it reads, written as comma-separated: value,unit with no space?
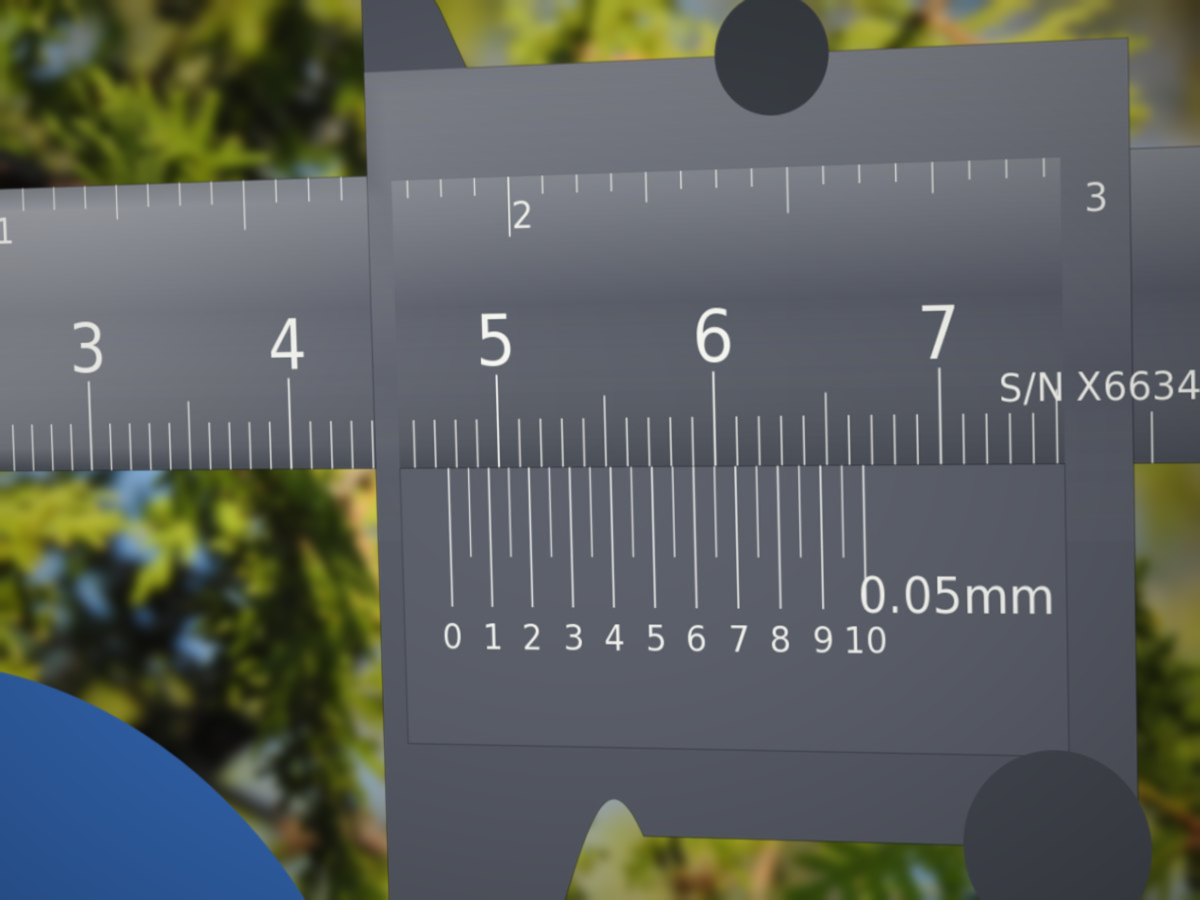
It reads 47.6,mm
